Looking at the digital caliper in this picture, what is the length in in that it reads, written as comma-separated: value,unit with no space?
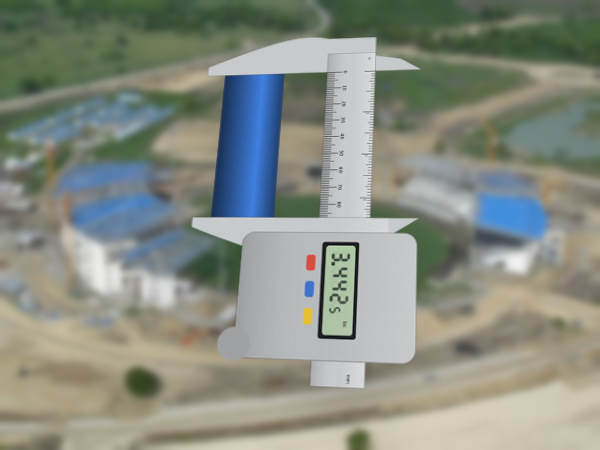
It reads 3.4425,in
